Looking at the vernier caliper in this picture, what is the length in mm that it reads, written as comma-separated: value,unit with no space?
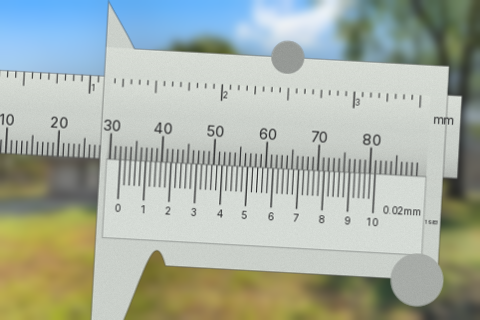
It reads 32.0,mm
